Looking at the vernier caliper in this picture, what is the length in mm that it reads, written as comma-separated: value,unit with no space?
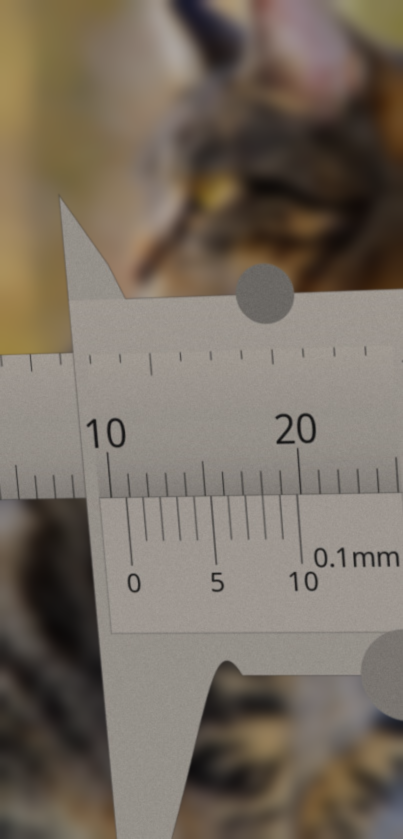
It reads 10.8,mm
